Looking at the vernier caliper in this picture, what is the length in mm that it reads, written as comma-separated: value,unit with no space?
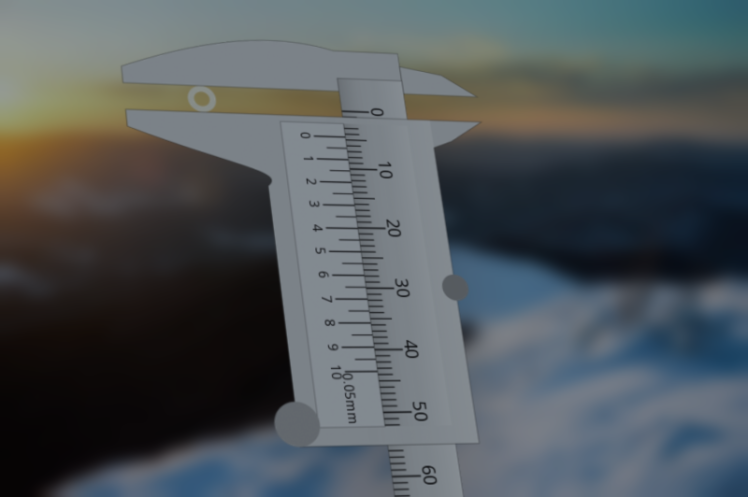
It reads 4.5,mm
